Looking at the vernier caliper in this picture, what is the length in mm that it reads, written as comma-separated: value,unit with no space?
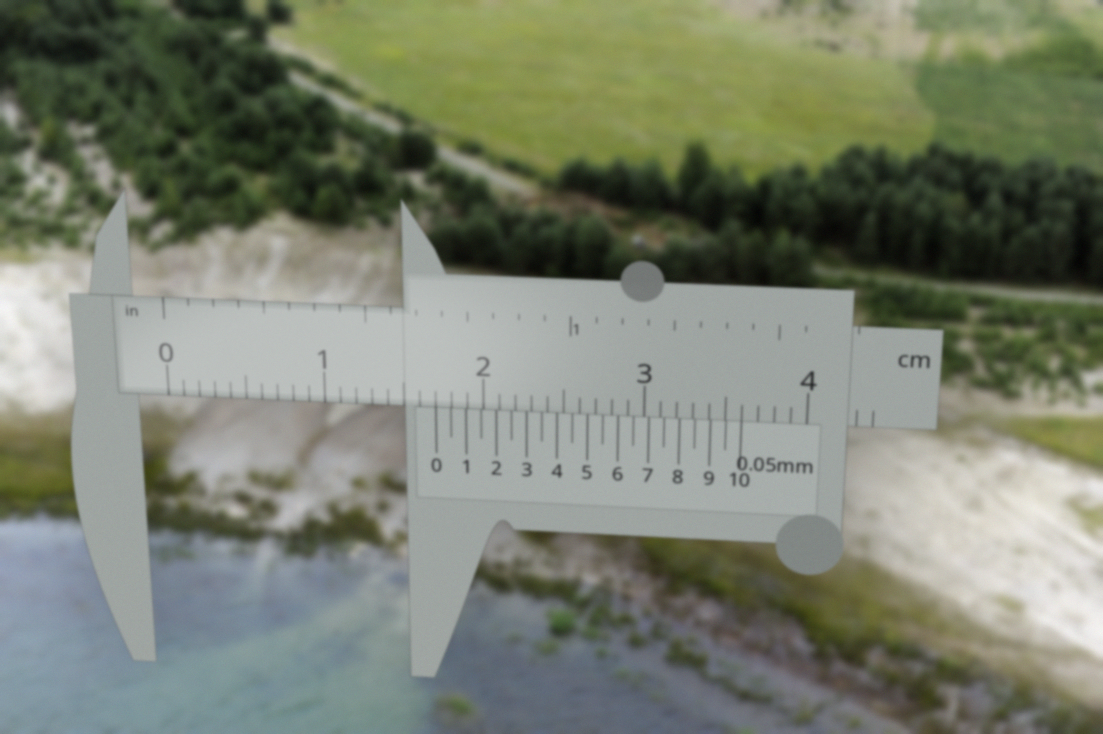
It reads 17.0,mm
